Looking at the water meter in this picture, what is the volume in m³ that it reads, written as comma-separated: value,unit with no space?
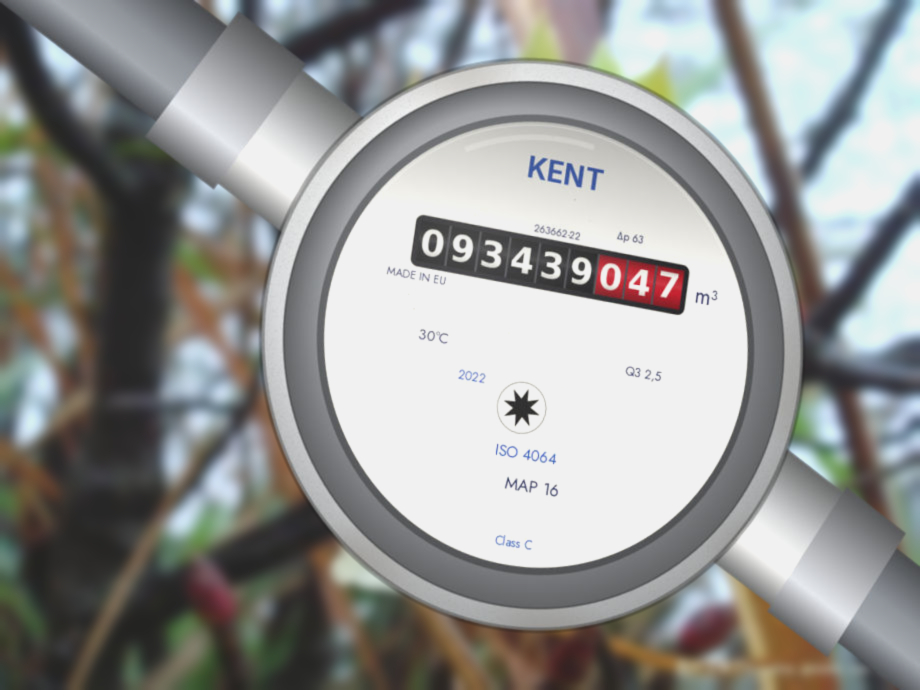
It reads 93439.047,m³
